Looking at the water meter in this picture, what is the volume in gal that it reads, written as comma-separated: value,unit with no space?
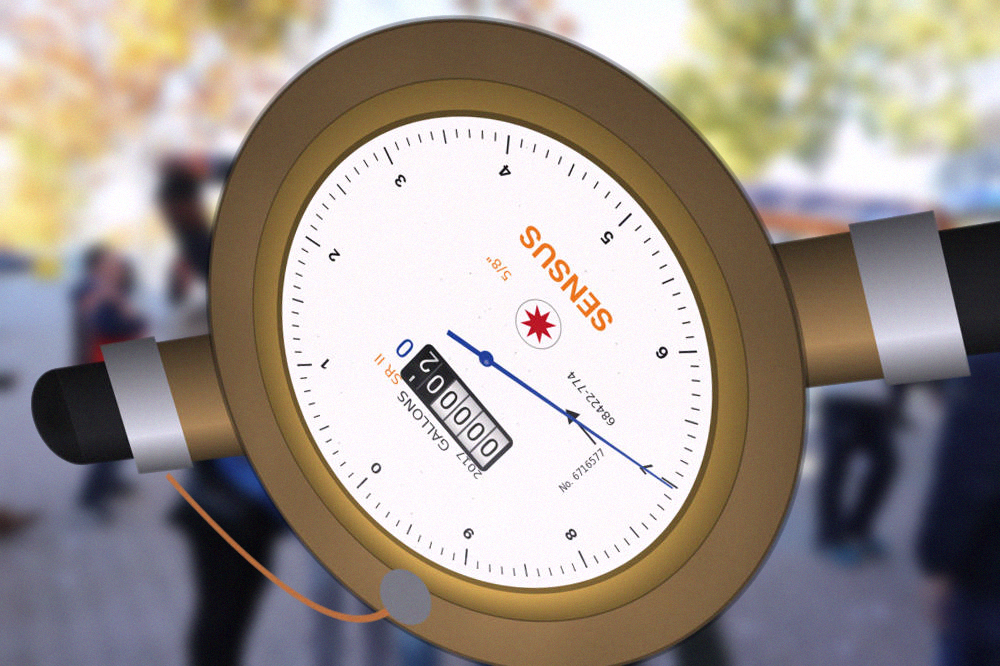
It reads 17.0,gal
